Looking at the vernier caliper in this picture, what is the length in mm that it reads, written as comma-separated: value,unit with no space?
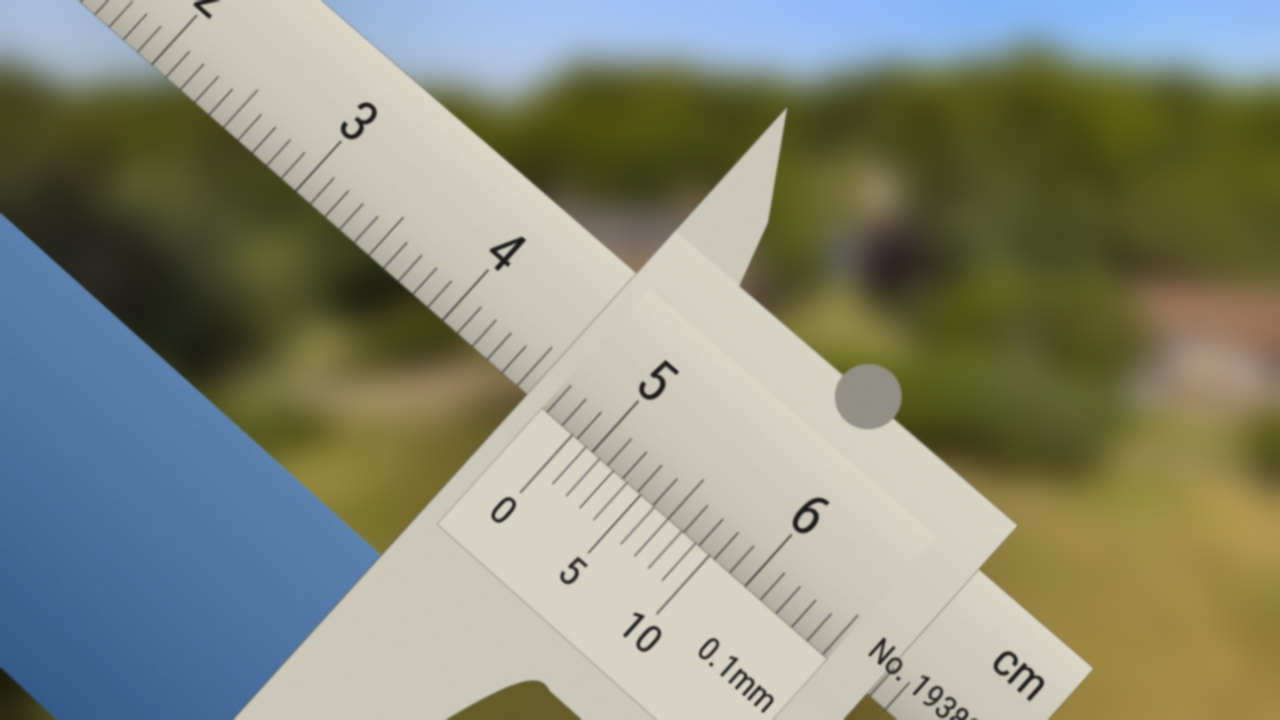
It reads 48.7,mm
